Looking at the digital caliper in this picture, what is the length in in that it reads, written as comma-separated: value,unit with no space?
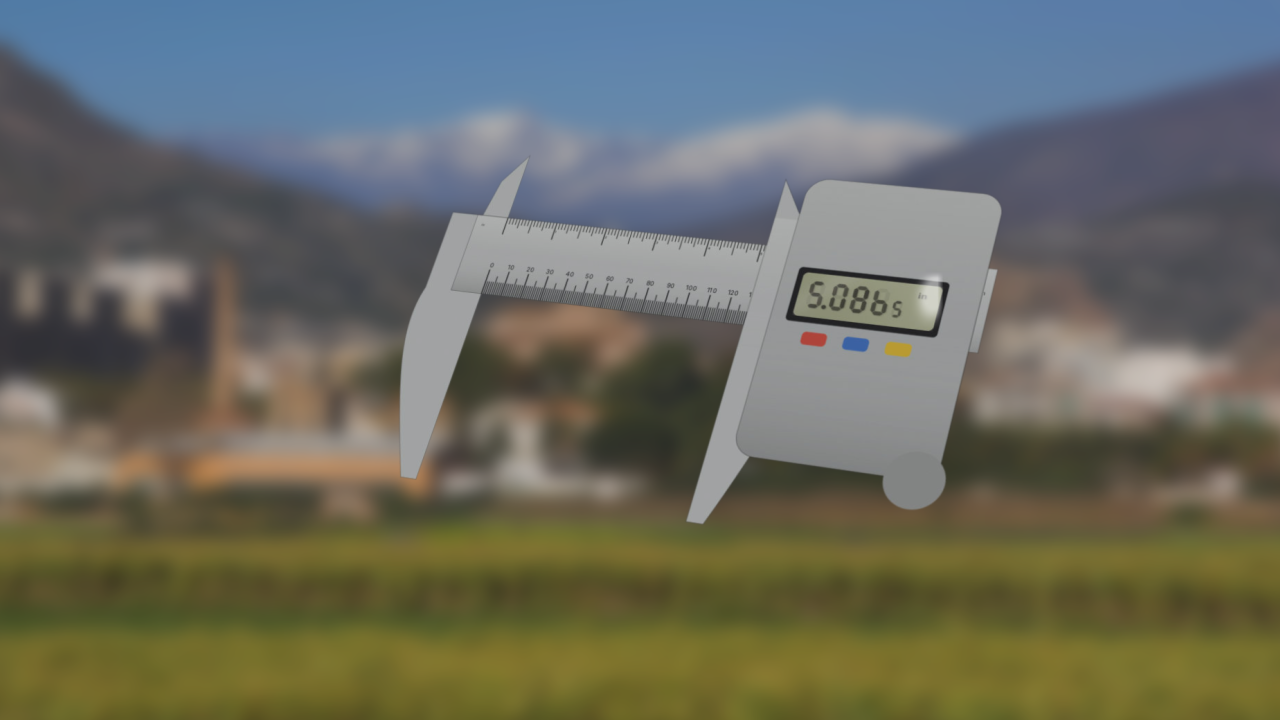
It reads 5.0865,in
